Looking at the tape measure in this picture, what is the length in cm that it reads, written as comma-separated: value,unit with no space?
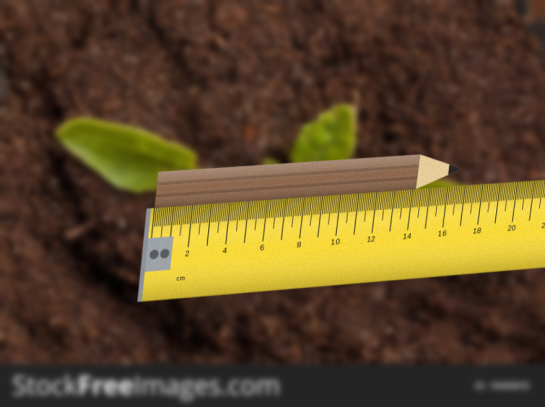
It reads 16.5,cm
